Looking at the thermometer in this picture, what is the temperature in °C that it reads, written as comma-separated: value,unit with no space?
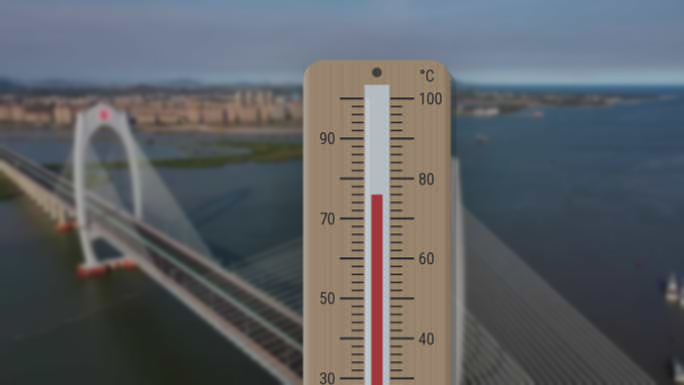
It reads 76,°C
